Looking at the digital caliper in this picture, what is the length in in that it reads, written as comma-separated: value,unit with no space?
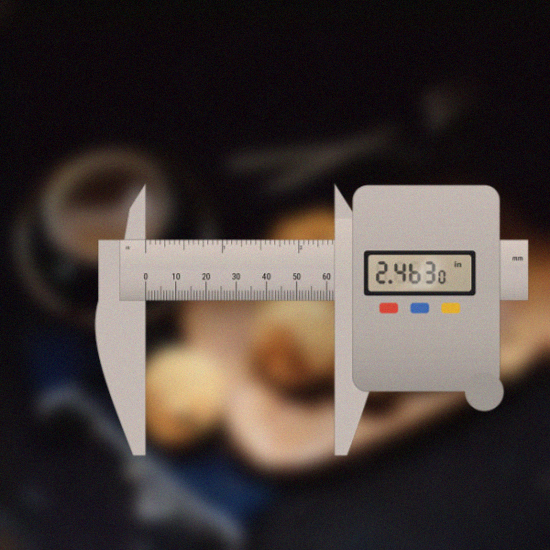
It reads 2.4630,in
